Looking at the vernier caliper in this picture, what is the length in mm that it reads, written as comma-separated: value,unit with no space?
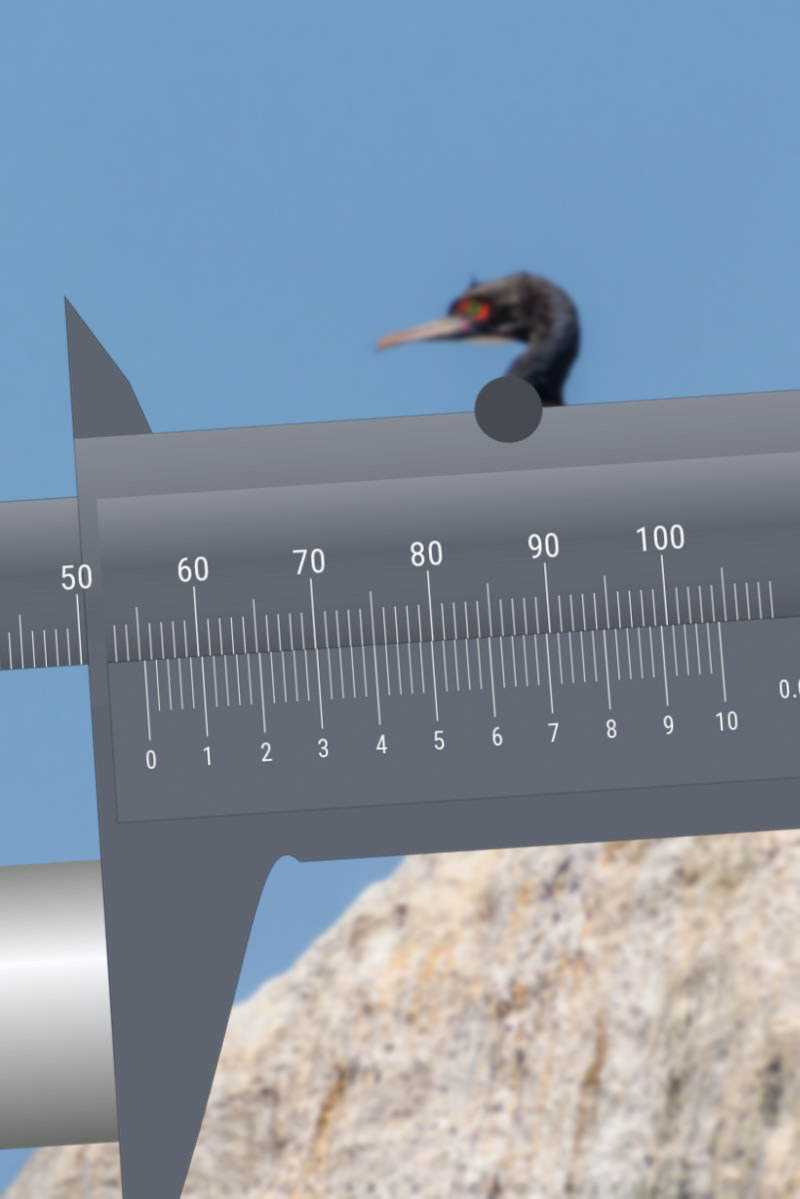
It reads 55.4,mm
